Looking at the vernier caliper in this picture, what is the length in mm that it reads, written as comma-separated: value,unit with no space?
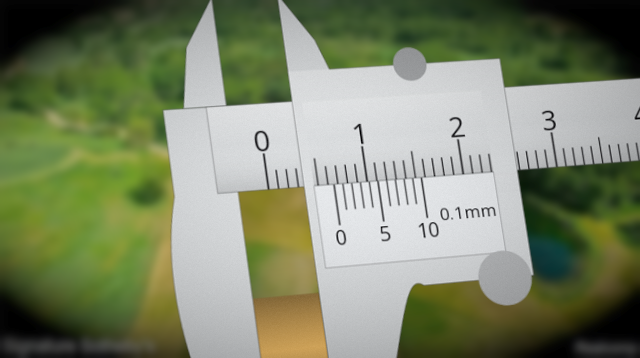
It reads 6.6,mm
